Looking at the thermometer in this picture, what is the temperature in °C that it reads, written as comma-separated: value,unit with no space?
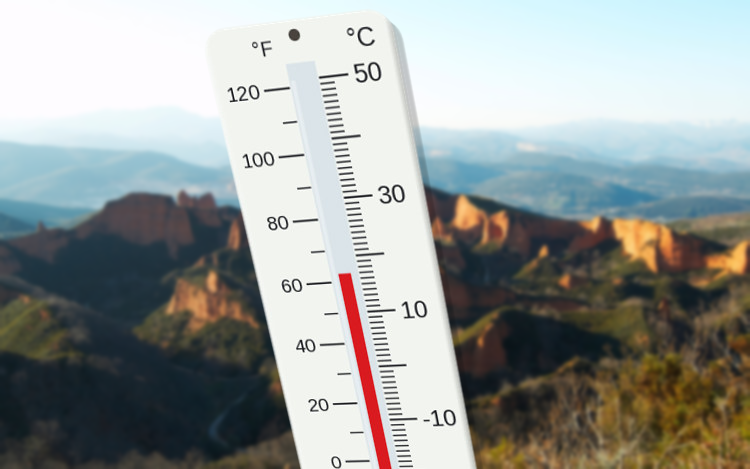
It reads 17,°C
